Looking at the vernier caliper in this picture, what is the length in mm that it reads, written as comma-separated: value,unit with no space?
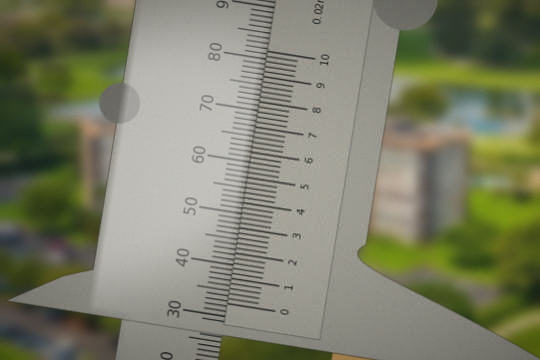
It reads 32.5,mm
